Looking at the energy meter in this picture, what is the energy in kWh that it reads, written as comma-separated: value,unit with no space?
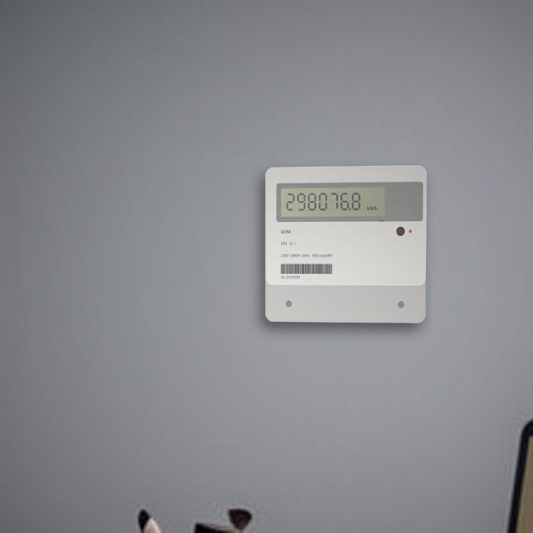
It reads 298076.8,kWh
